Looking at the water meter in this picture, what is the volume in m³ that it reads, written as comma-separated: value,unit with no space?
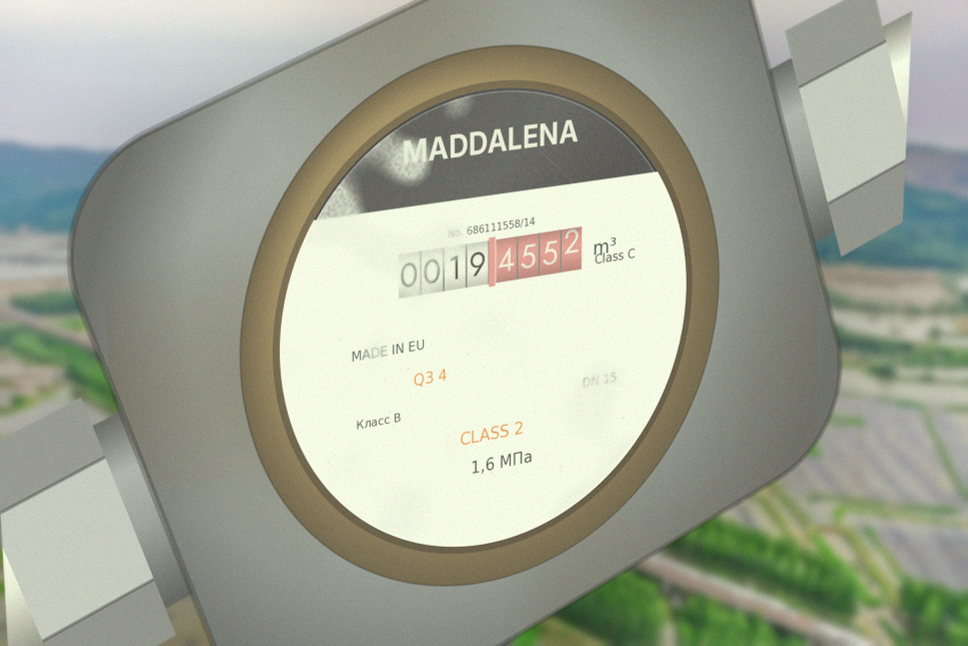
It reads 19.4552,m³
